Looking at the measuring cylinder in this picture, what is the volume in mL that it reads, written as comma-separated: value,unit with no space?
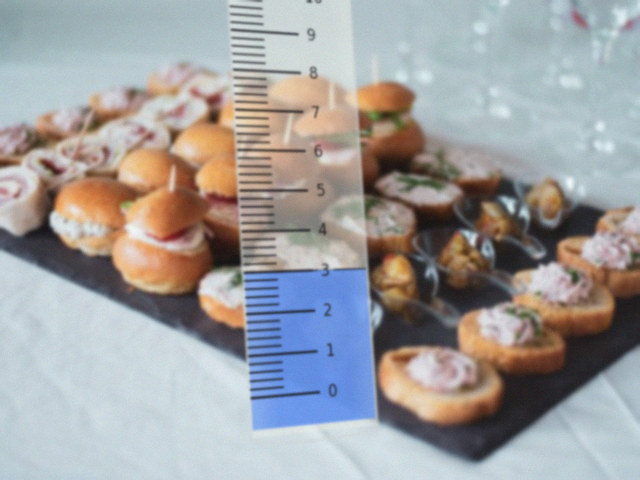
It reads 3,mL
